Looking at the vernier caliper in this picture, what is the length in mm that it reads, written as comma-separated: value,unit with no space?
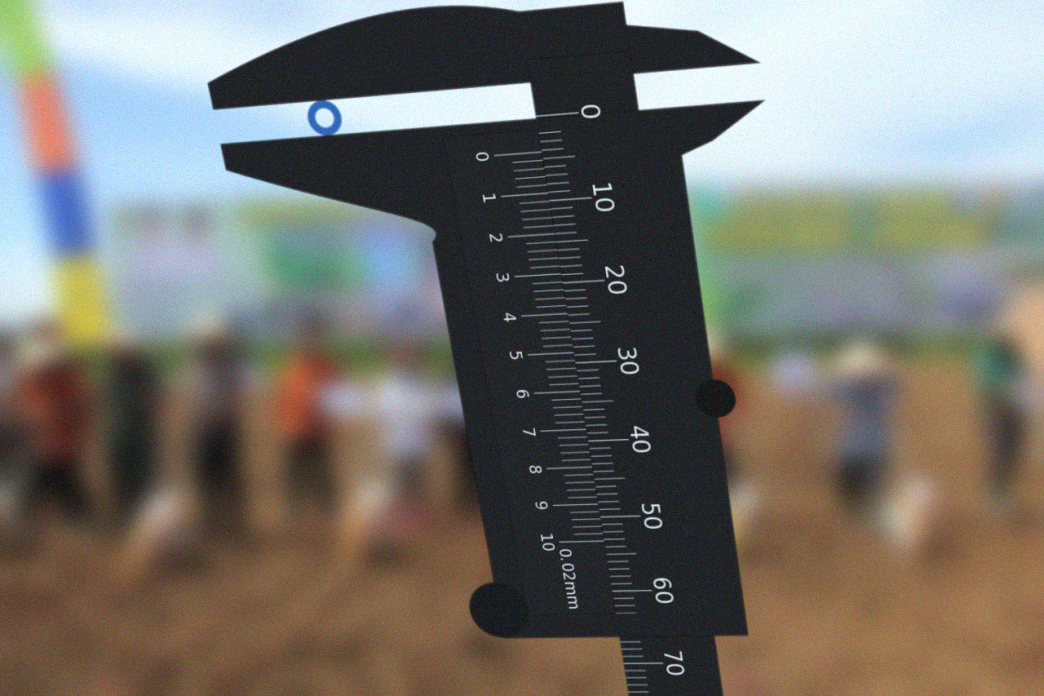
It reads 4.2,mm
